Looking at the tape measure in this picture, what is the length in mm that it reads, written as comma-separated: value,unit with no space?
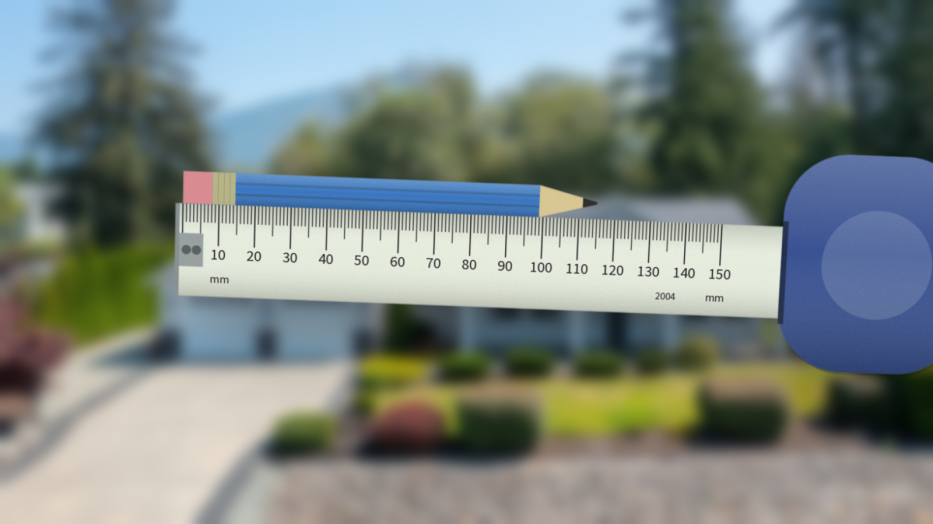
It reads 115,mm
